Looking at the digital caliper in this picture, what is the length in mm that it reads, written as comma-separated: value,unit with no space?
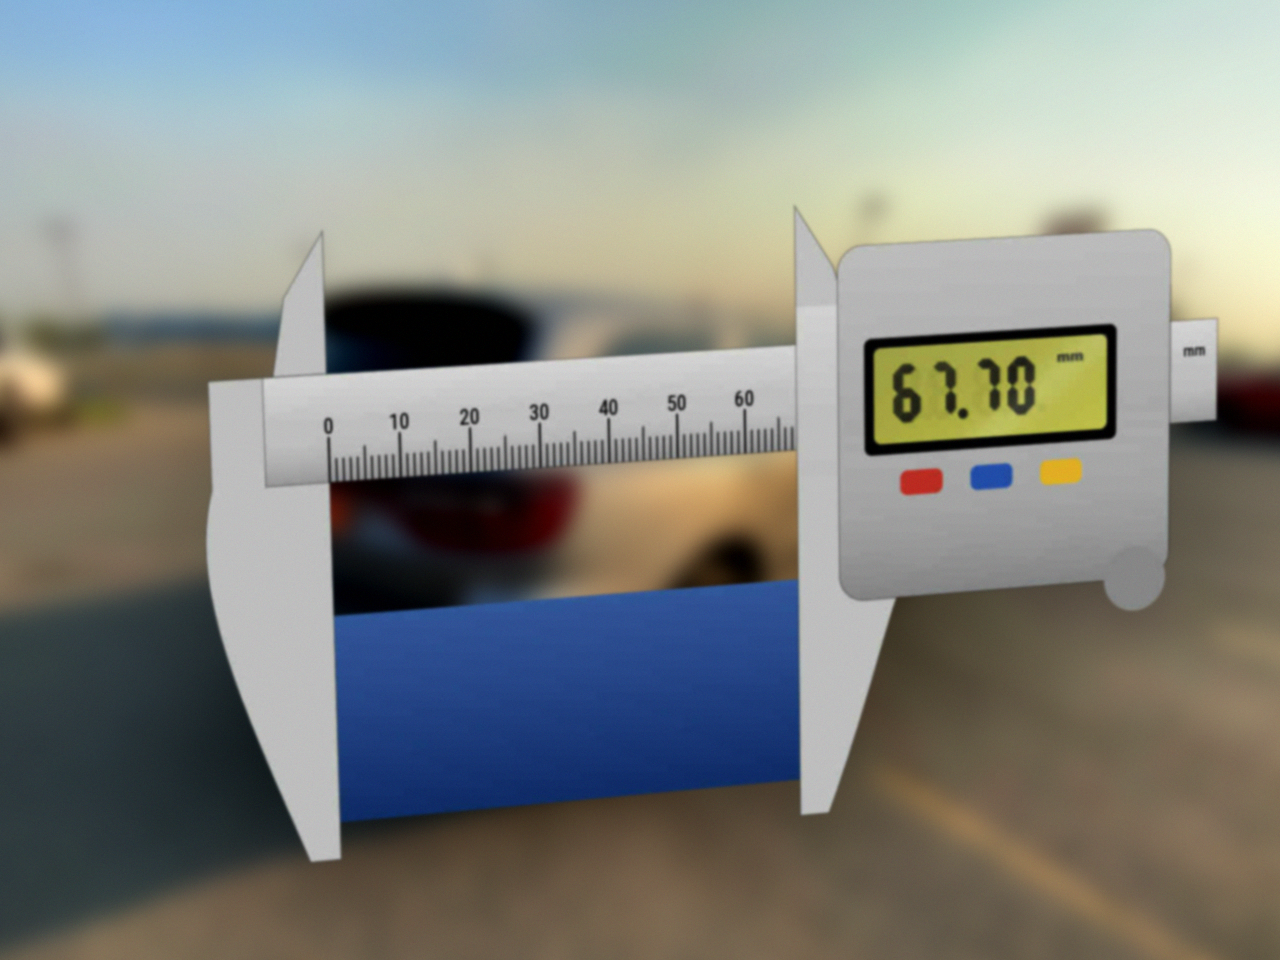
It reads 67.70,mm
